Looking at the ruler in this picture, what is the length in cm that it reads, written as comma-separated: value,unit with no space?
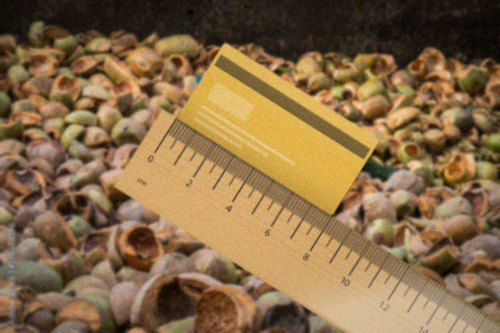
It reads 8,cm
